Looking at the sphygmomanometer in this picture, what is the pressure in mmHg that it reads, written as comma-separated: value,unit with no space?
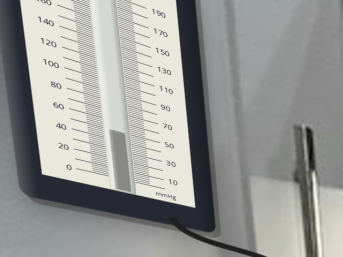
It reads 50,mmHg
